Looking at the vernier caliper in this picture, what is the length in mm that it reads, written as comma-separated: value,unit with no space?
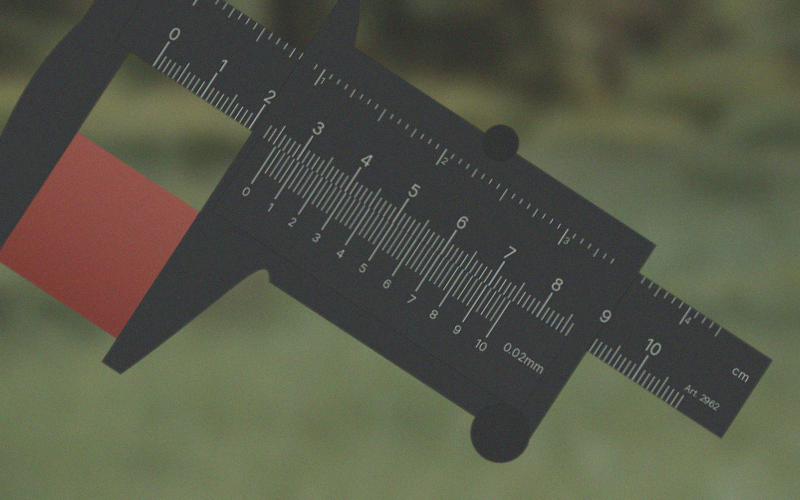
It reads 25.6,mm
